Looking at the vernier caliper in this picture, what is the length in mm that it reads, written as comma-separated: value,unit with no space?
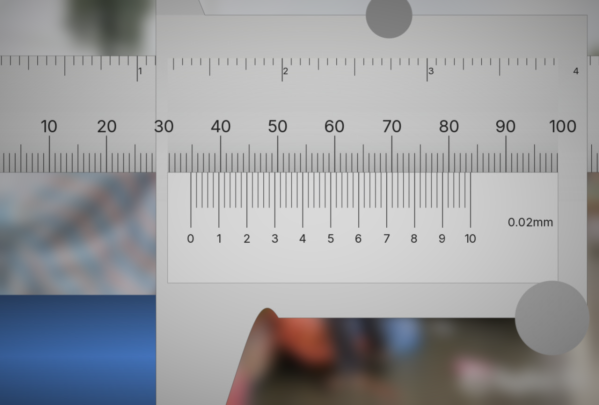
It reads 34.8,mm
